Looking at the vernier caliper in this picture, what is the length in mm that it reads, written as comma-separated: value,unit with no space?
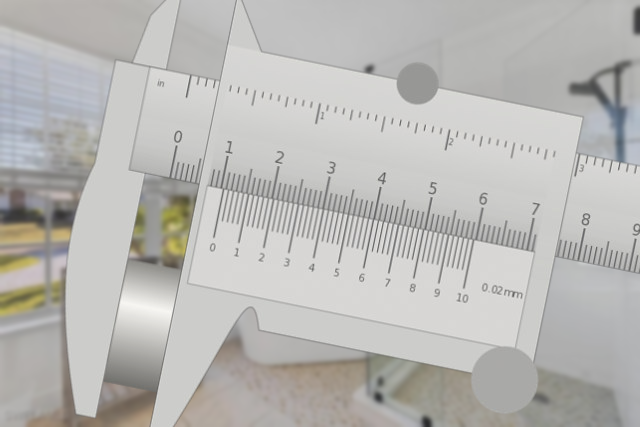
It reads 10.5,mm
